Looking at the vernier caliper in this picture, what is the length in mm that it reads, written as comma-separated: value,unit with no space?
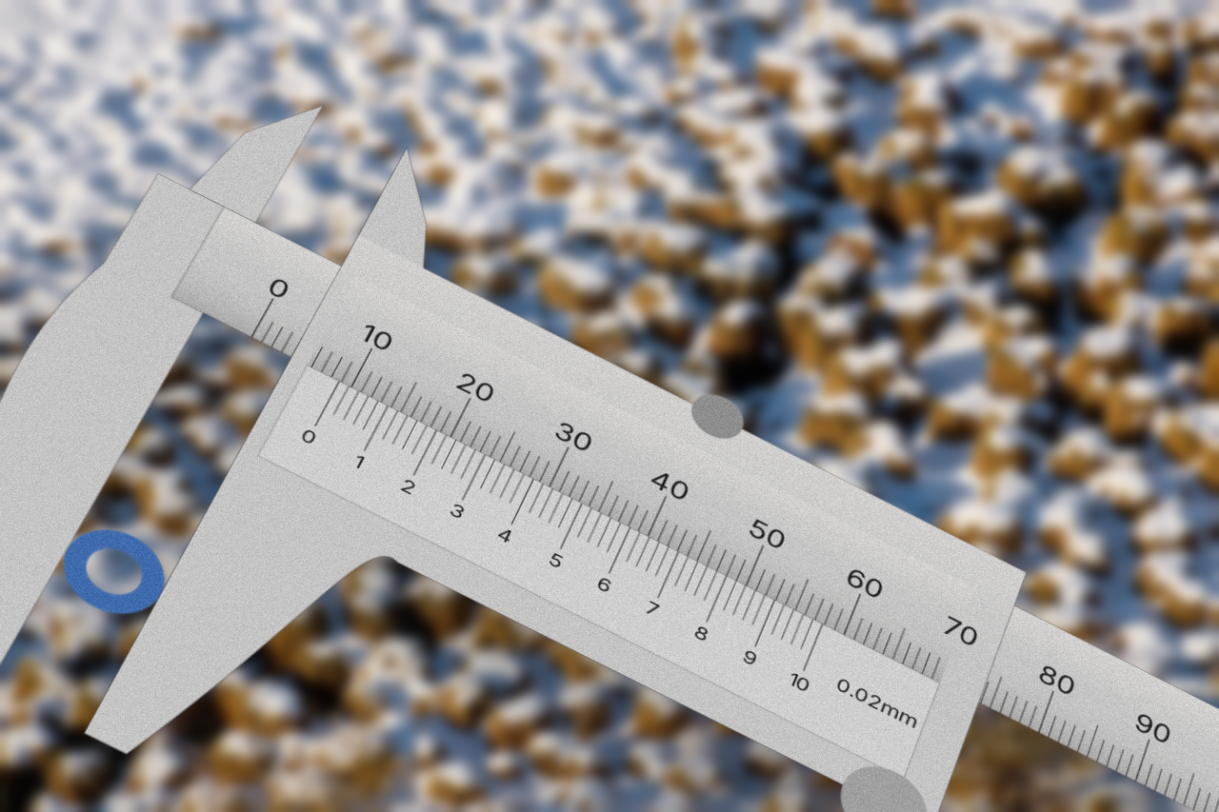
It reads 8.8,mm
